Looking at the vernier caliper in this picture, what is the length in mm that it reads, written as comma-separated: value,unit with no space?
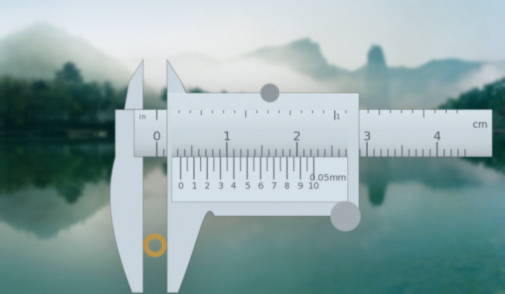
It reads 3.4,mm
